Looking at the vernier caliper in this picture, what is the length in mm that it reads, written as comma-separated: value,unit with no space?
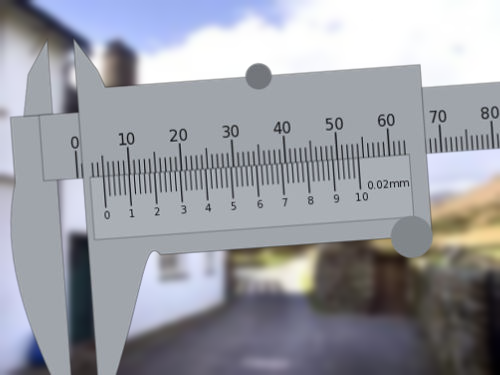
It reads 5.0,mm
